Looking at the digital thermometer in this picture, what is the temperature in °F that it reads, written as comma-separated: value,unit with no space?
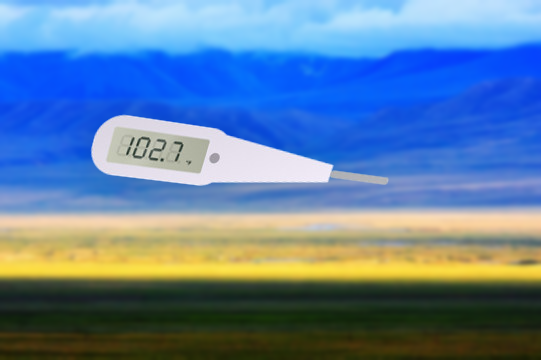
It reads 102.7,°F
